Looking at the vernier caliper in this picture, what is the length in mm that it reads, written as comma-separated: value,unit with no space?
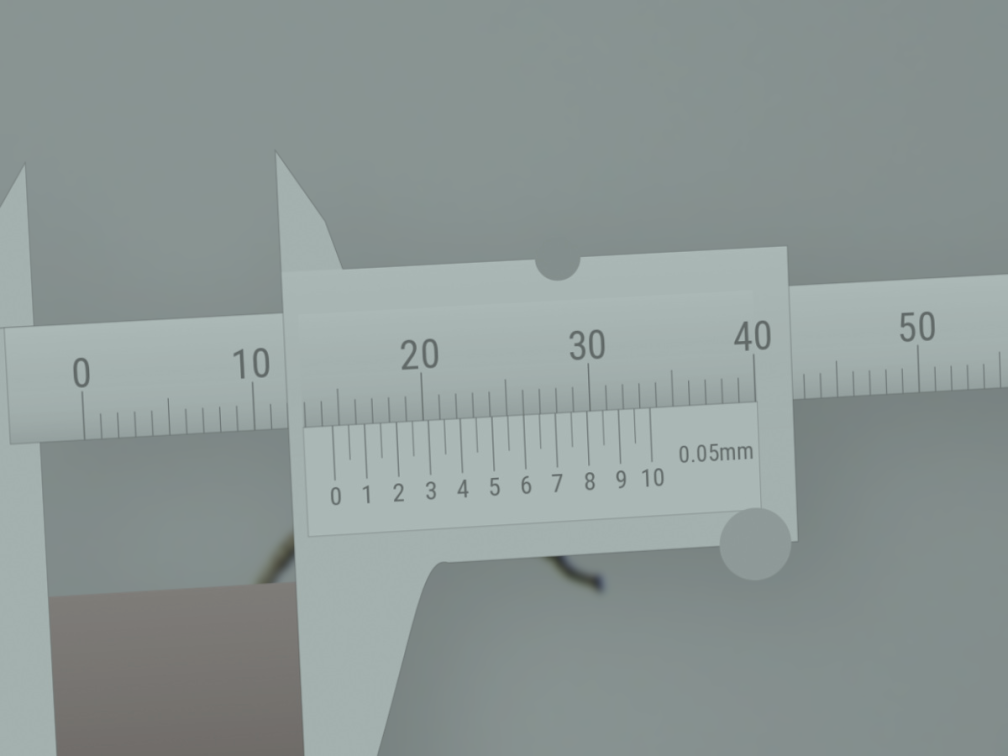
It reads 14.6,mm
